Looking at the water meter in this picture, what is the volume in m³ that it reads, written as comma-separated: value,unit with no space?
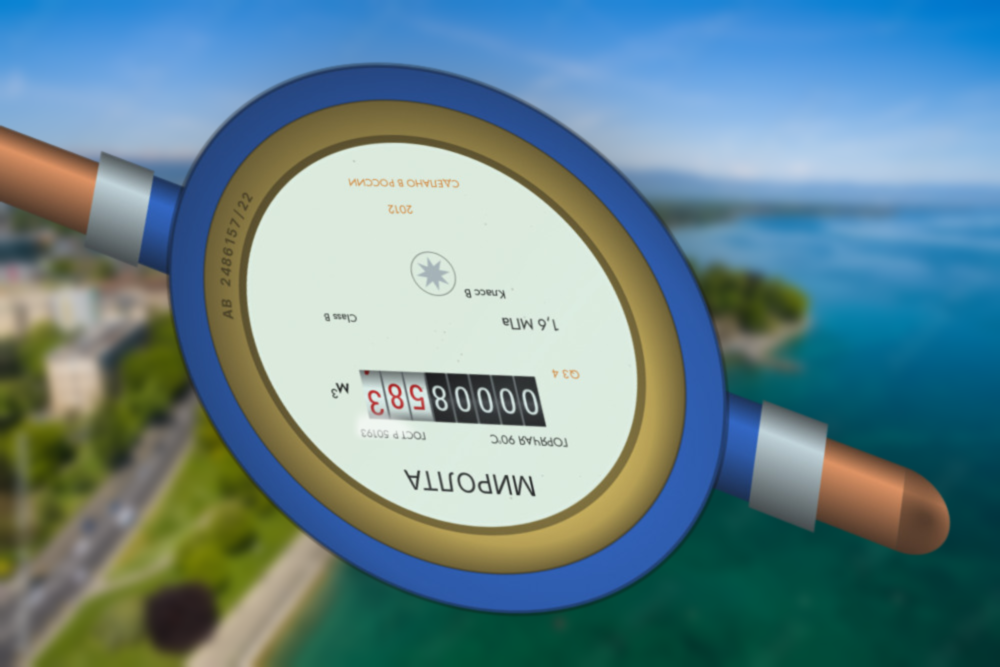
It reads 8.583,m³
